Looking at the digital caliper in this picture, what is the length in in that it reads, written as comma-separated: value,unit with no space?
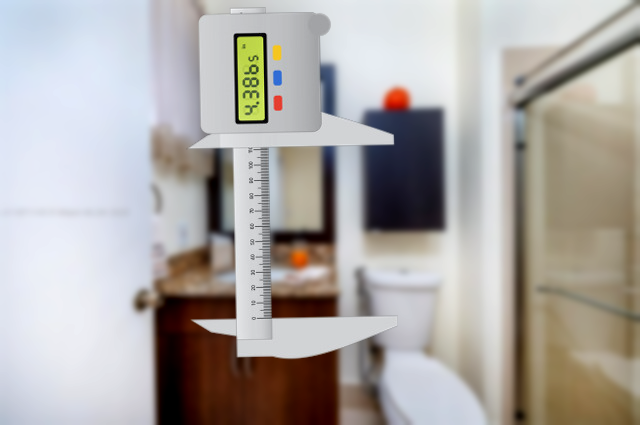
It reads 4.3865,in
